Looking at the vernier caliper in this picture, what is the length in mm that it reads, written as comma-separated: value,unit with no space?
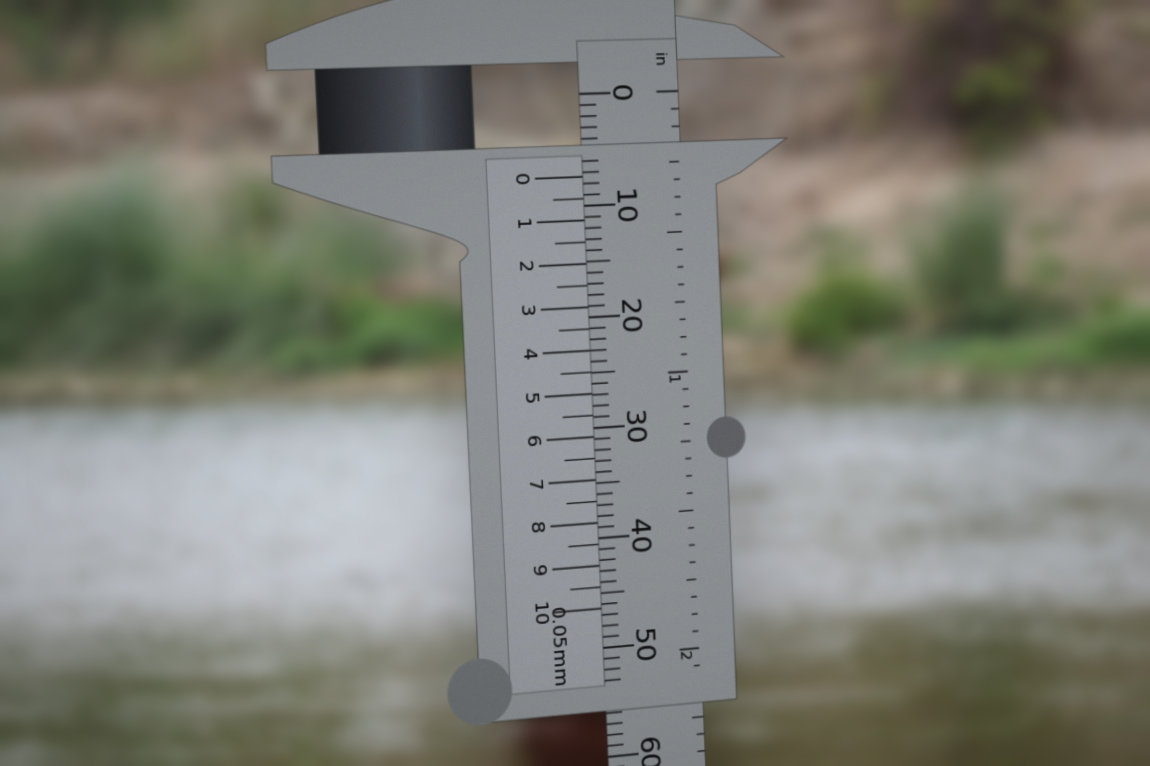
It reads 7.4,mm
